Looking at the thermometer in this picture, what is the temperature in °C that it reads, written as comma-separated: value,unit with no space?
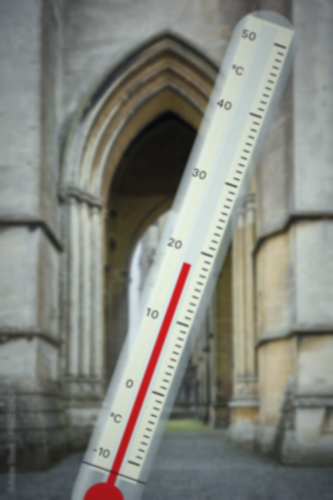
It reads 18,°C
